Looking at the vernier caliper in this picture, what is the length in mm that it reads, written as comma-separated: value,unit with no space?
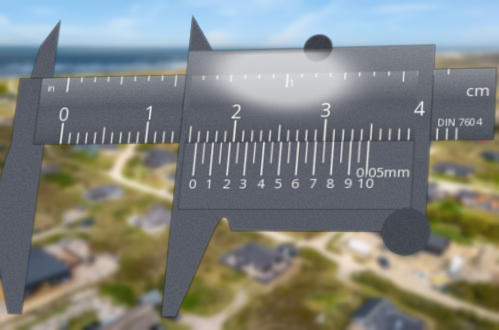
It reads 15.8,mm
